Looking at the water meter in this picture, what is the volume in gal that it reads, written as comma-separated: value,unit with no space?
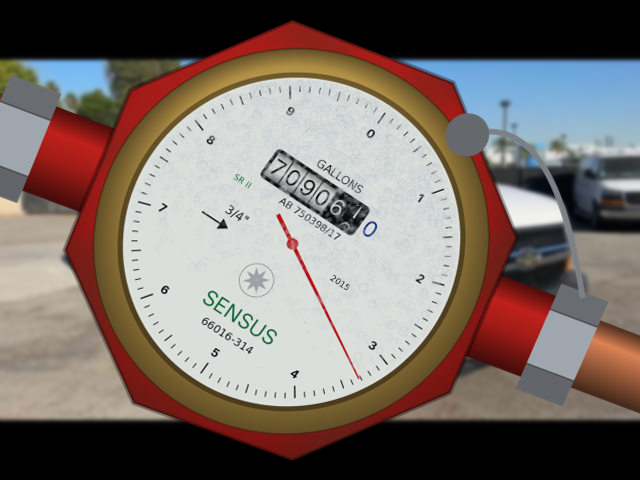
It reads 7090613.3,gal
